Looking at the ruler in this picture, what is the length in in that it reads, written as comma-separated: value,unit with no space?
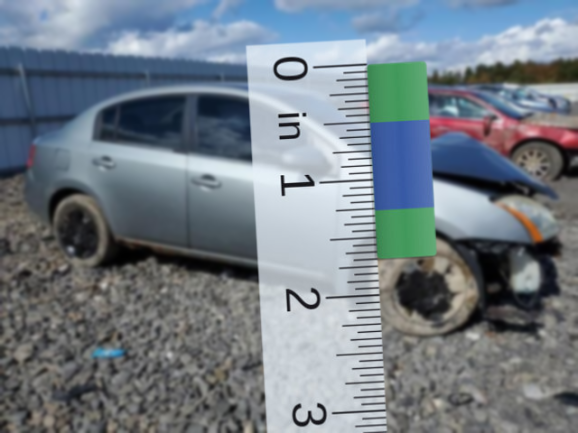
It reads 1.6875,in
